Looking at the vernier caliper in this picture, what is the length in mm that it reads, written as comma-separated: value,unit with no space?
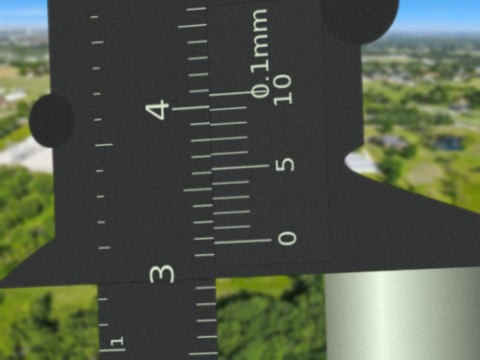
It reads 31.7,mm
